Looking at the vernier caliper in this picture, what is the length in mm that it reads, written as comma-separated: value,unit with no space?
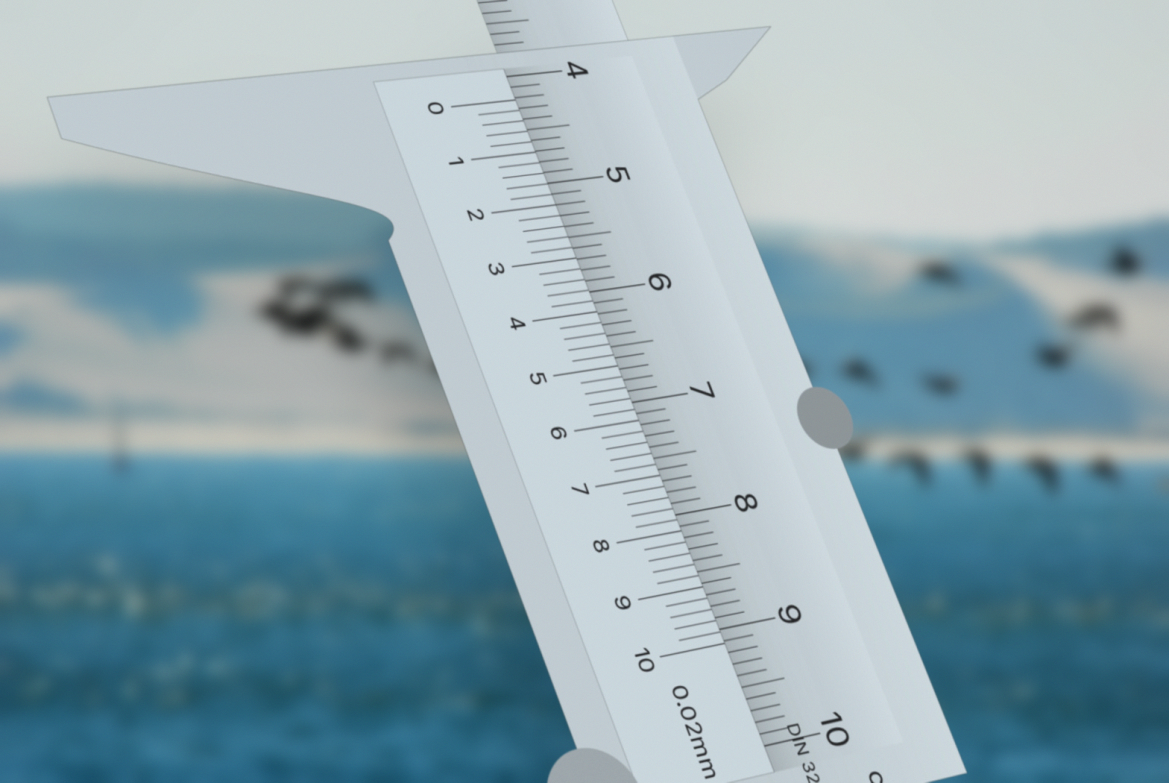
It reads 42.2,mm
